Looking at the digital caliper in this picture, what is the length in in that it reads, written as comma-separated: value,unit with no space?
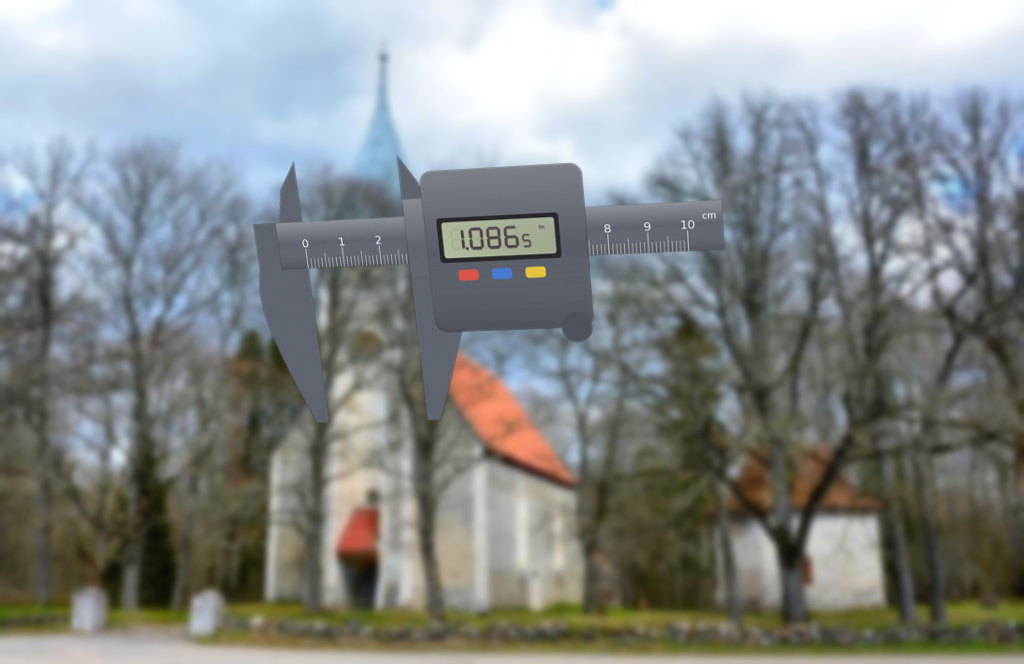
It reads 1.0865,in
